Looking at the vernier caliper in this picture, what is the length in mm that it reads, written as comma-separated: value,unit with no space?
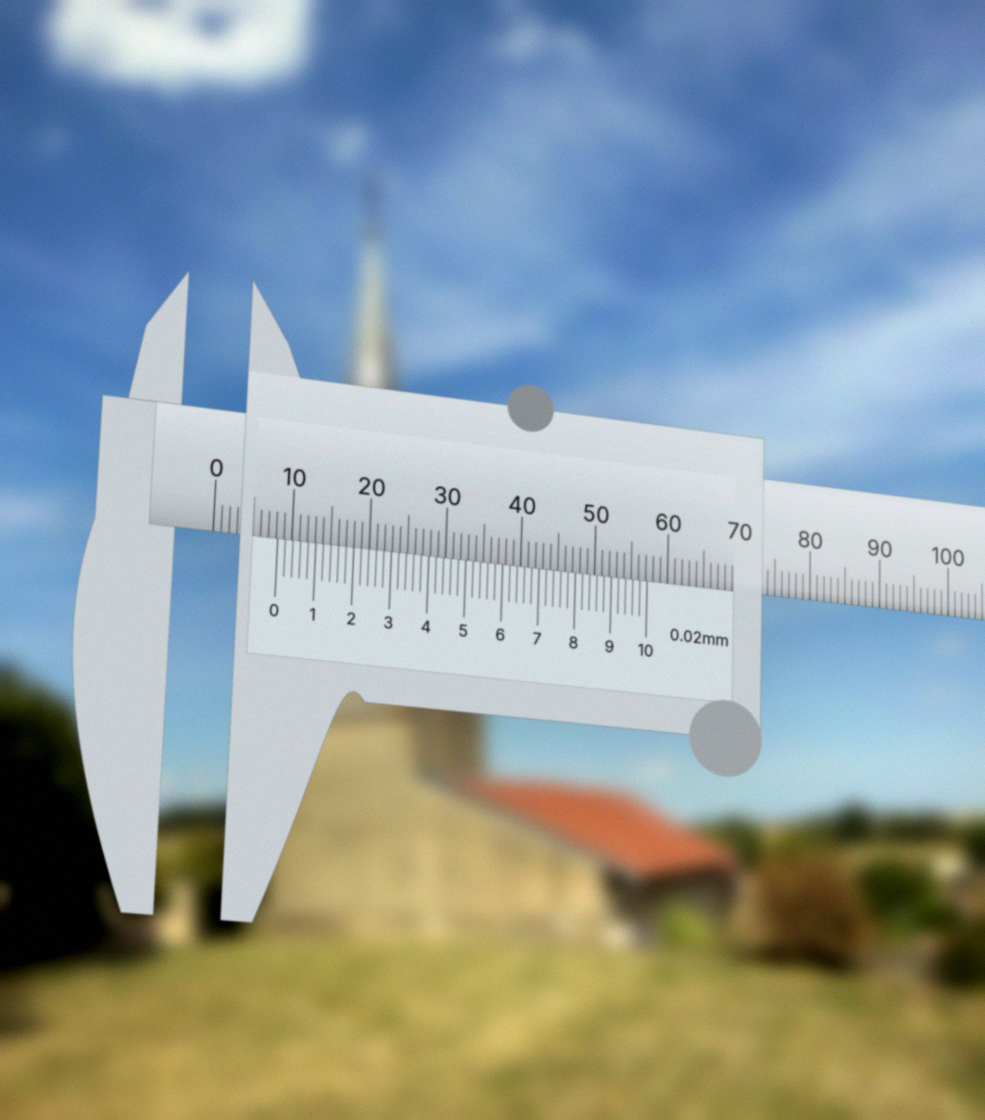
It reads 8.2,mm
